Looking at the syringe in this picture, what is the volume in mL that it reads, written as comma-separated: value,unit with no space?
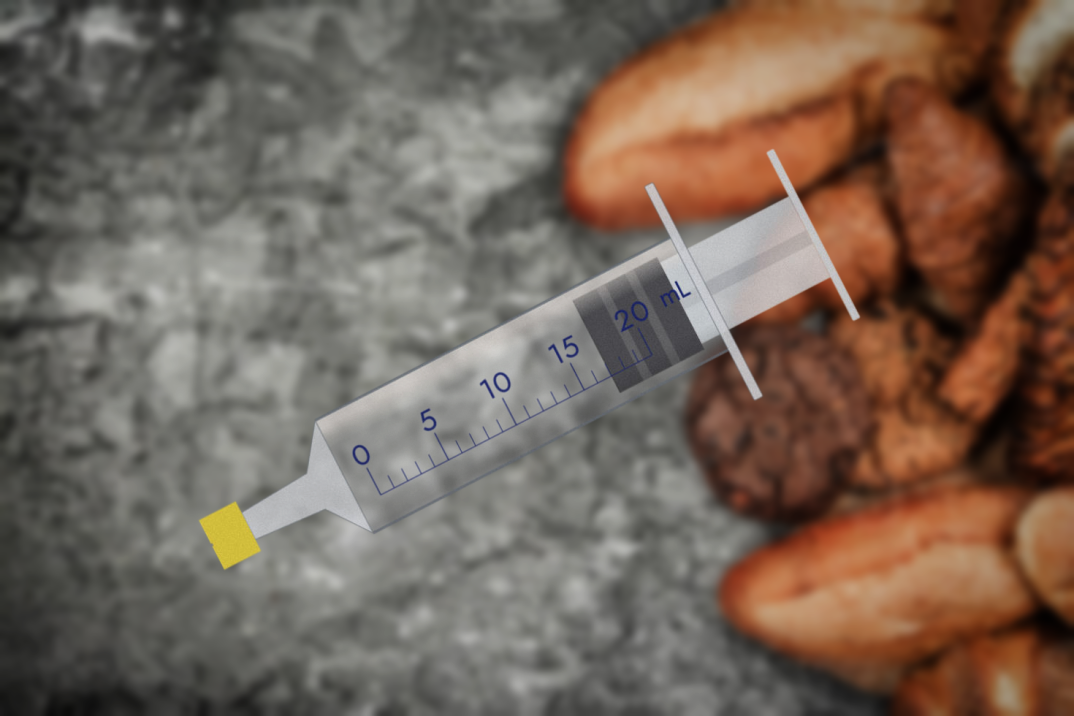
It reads 17,mL
